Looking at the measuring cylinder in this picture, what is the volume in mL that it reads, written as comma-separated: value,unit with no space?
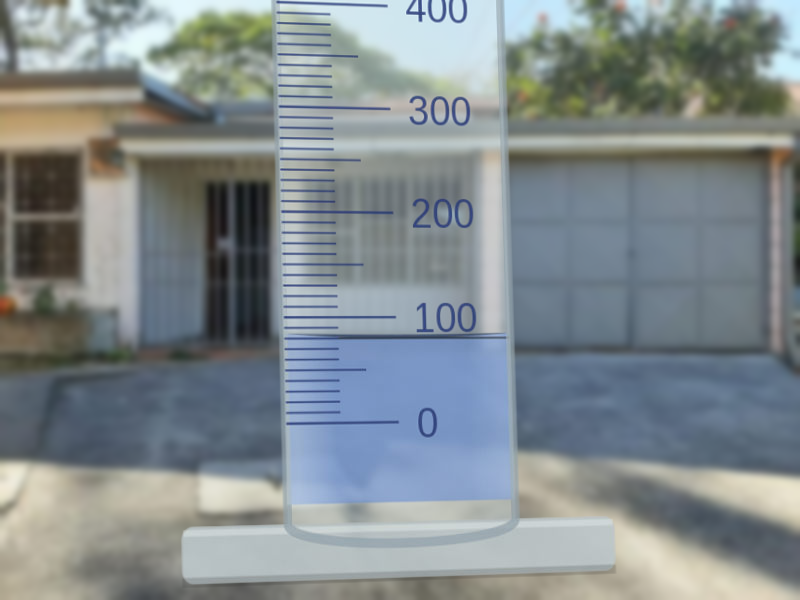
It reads 80,mL
